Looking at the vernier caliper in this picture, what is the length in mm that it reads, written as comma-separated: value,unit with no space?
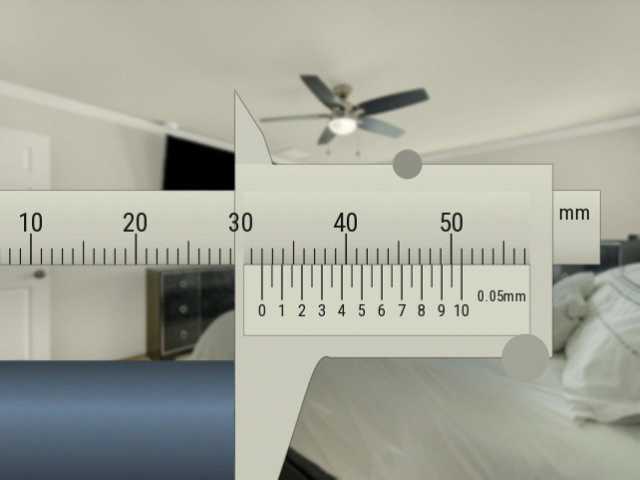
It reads 32.0,mm
